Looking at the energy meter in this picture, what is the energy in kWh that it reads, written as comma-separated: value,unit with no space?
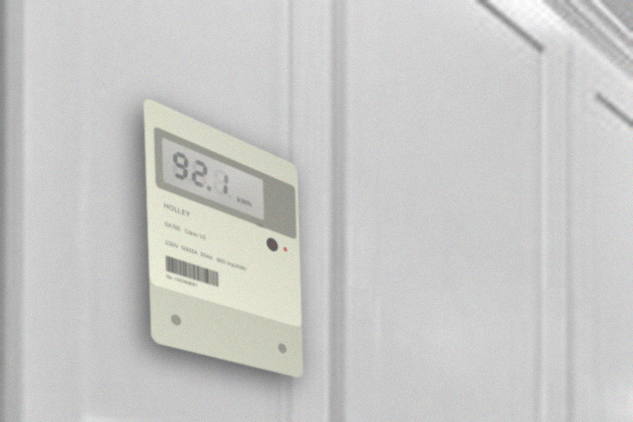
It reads 92.1,kWh
